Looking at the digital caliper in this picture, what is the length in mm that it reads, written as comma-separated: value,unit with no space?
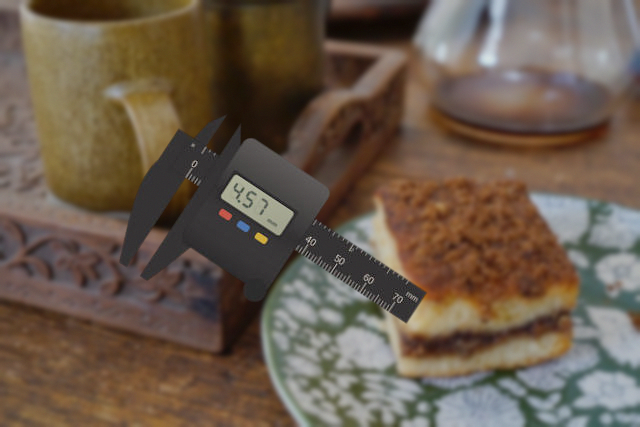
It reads 4.57,mm
